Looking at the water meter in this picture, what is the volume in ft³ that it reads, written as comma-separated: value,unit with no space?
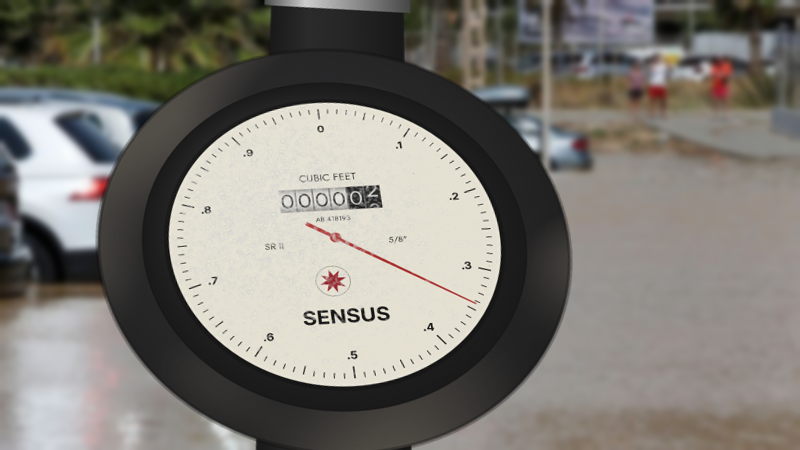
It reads 2.34,ft³
